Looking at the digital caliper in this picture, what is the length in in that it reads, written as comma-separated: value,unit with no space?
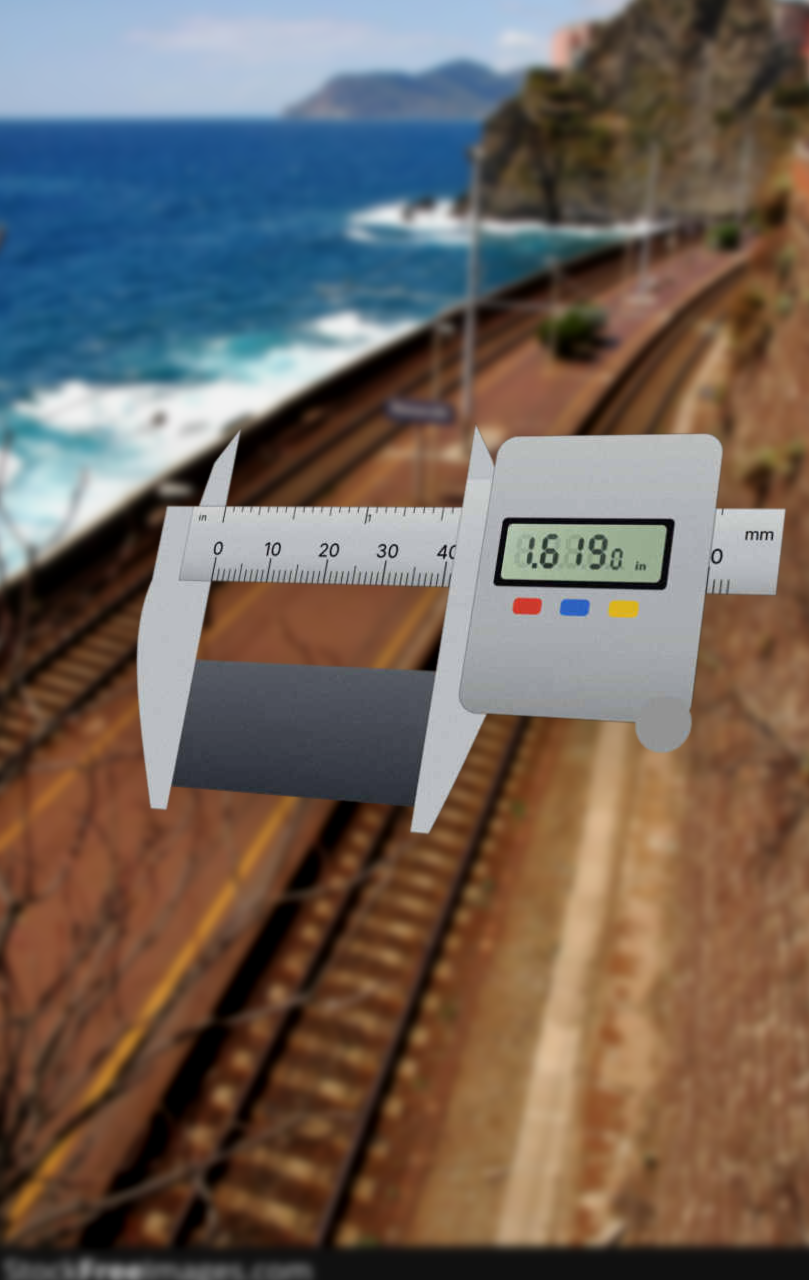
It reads 1.6190,in
